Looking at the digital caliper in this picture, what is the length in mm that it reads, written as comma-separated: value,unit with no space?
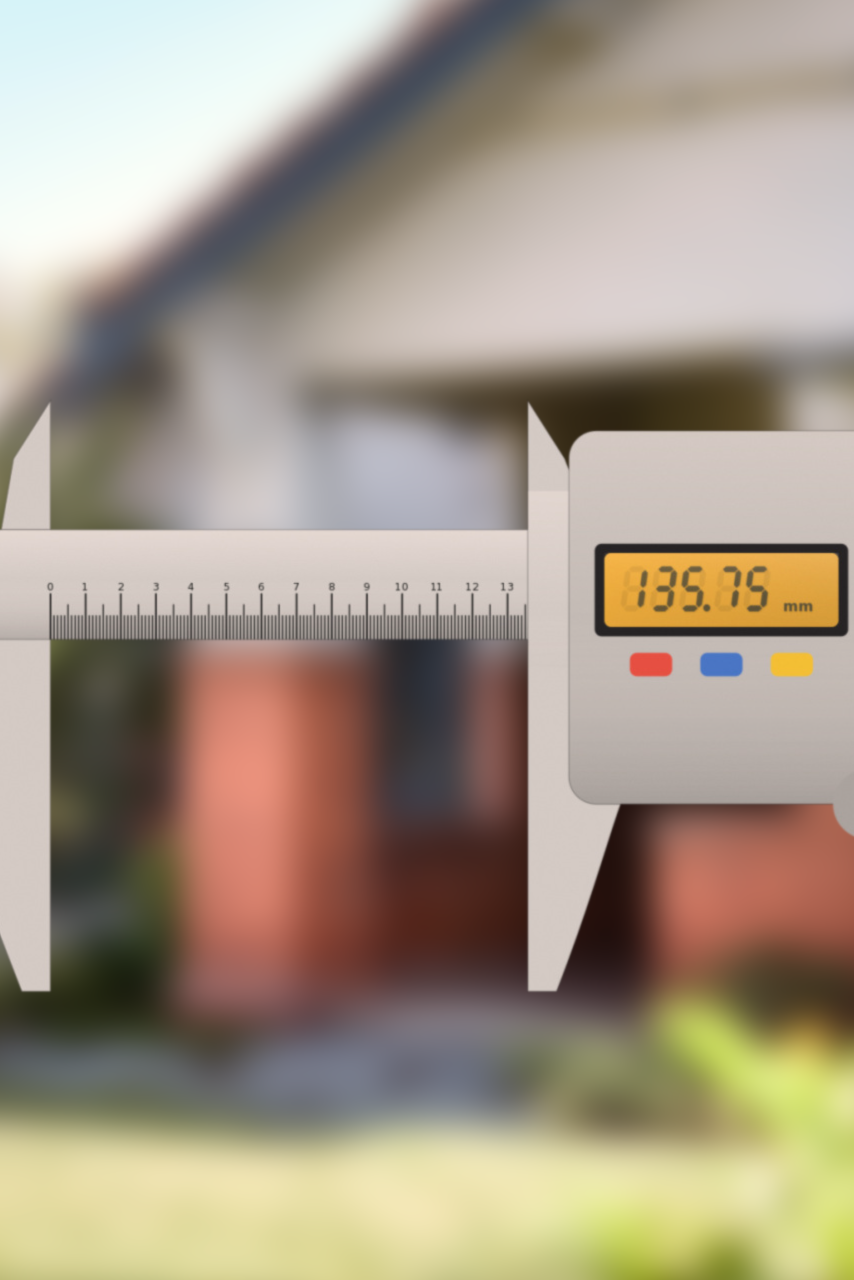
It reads 135.75,mm
